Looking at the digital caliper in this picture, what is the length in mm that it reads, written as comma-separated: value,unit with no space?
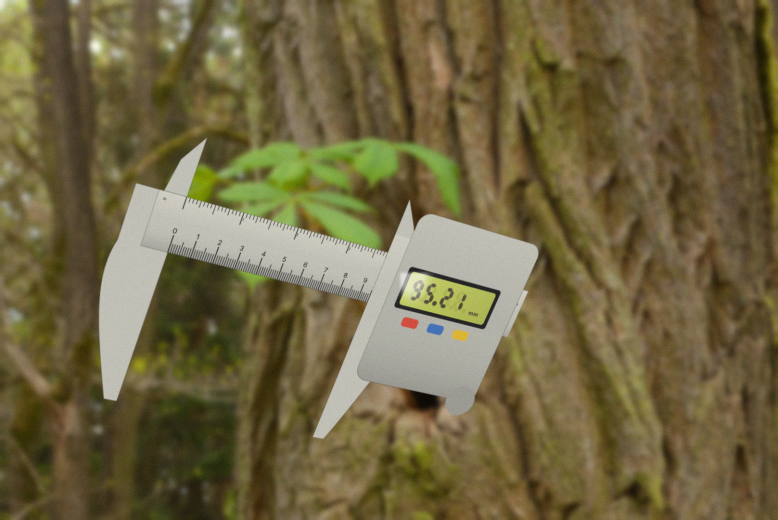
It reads 95.21,mm
